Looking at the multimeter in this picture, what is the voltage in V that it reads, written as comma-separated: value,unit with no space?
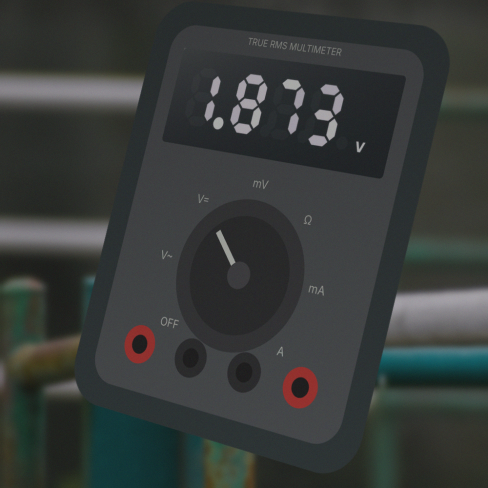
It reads 1.873,V
